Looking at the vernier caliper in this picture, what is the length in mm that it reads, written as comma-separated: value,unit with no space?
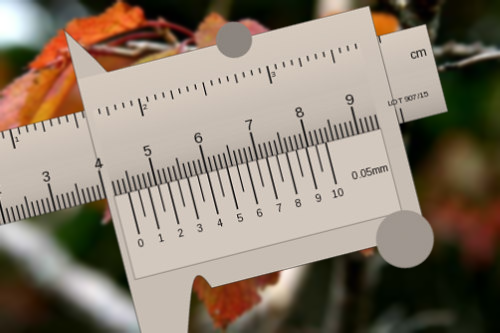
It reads 44.5,mm
